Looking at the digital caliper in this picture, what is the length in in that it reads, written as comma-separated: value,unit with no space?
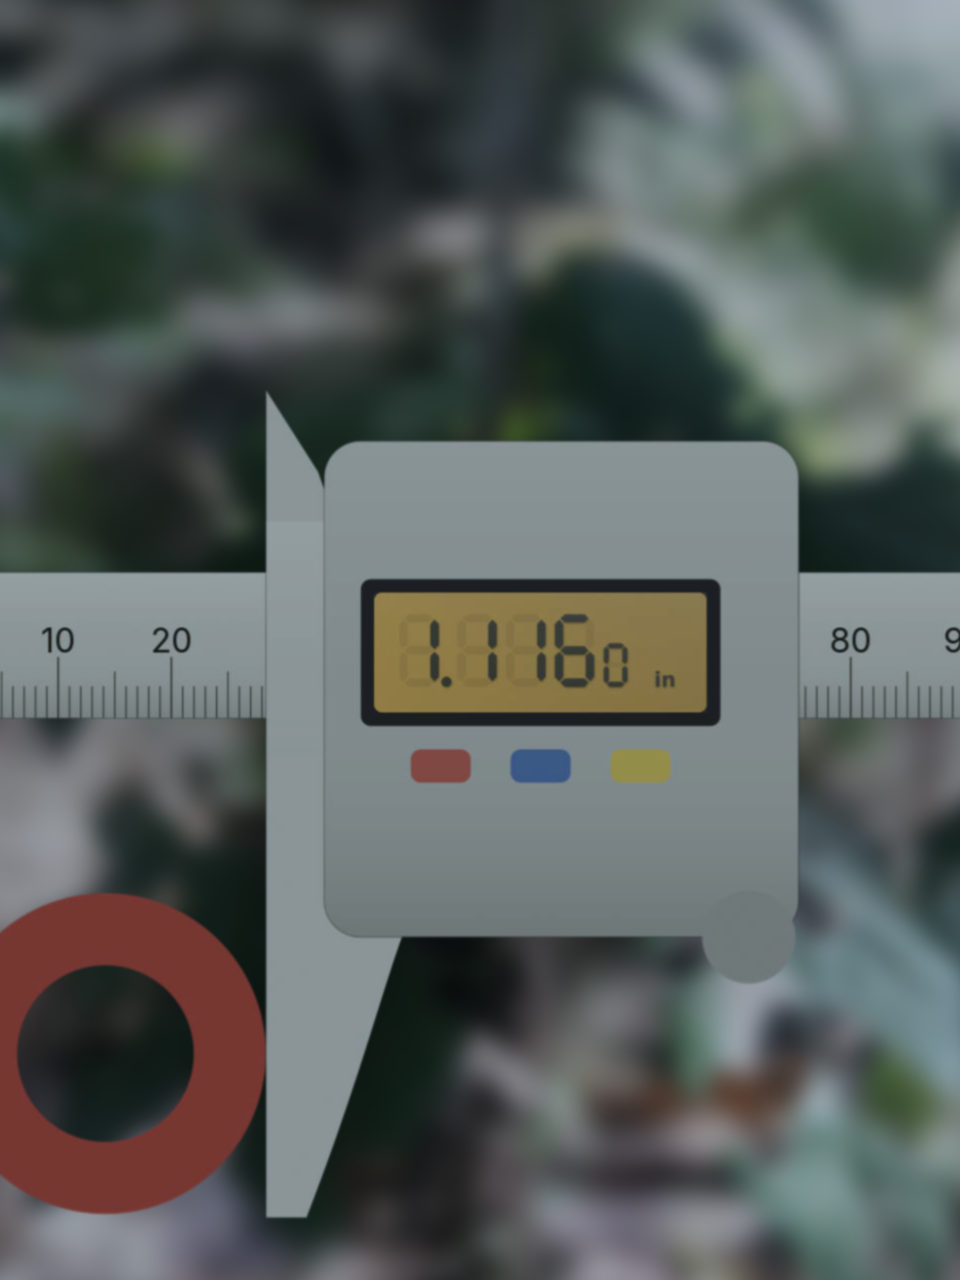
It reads 1.1160,in
